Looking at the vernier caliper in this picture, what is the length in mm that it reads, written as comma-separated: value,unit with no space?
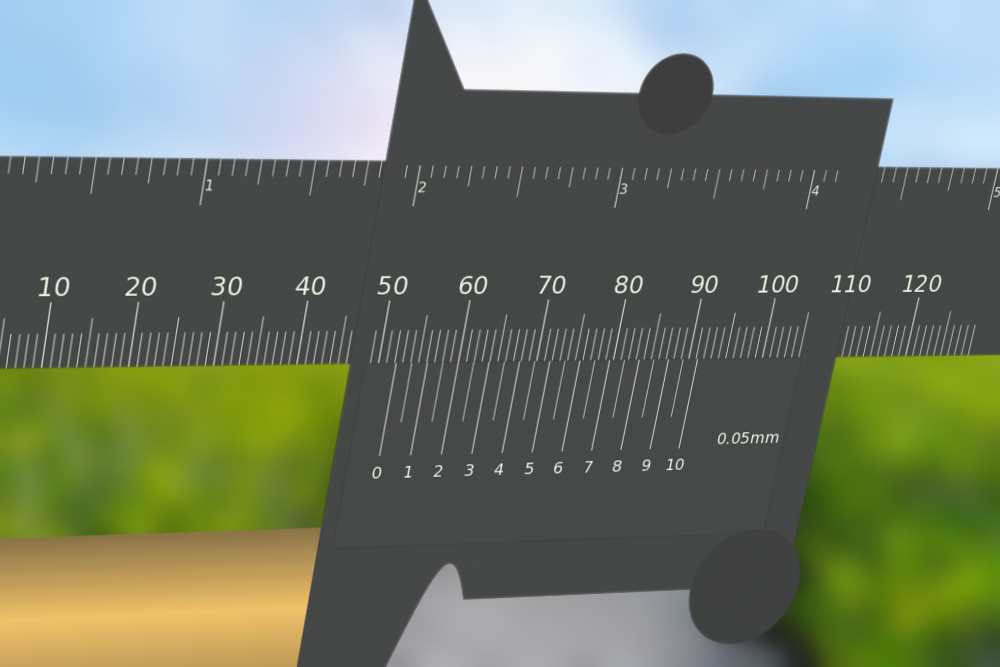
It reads 52.2,mm
